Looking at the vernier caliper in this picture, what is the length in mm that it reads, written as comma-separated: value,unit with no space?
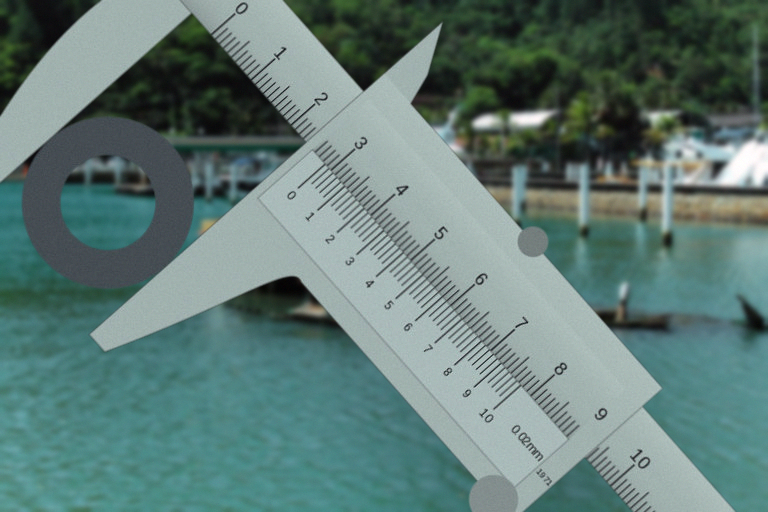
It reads 28.6,mm
